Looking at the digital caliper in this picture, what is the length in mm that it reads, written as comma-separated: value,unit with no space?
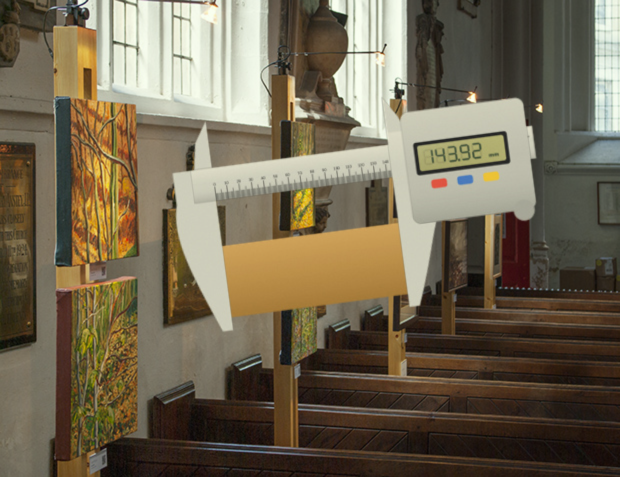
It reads 143.92,mm
